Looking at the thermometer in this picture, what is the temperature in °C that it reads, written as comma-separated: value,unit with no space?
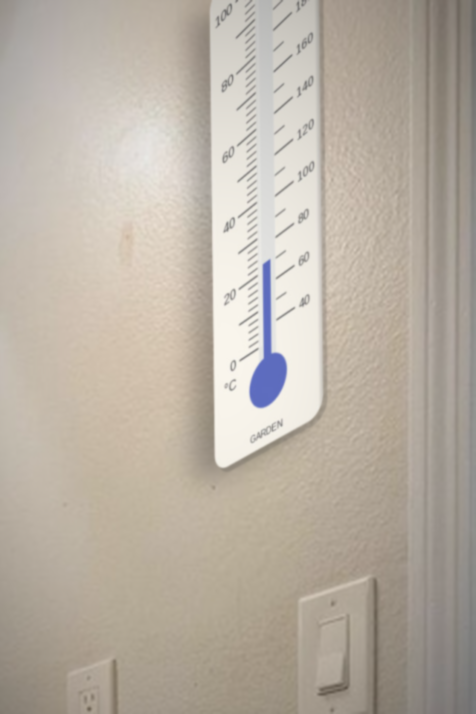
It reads 22,°C
